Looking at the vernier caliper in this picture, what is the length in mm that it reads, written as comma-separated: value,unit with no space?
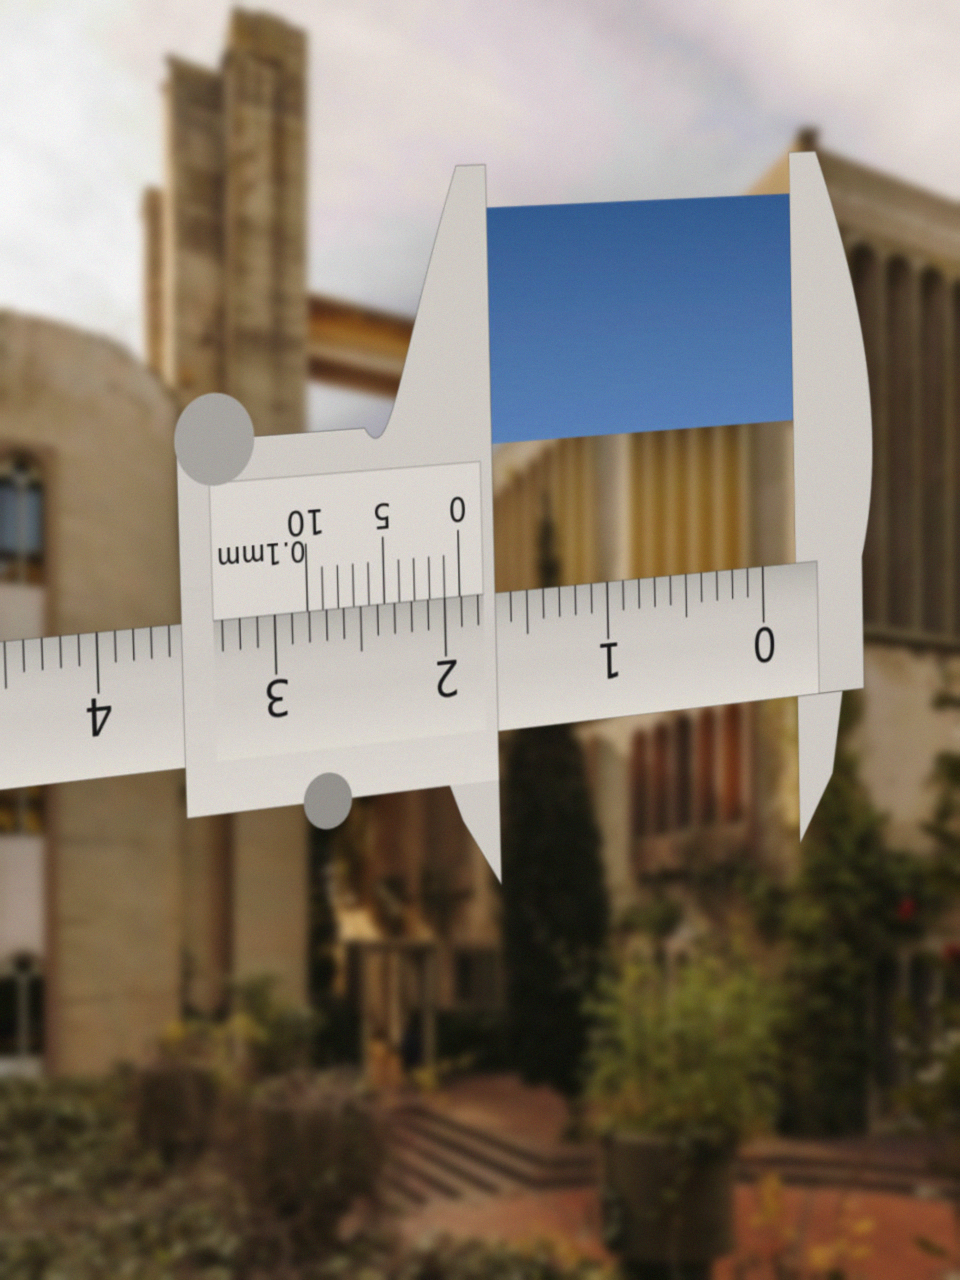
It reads 19.1,mm
